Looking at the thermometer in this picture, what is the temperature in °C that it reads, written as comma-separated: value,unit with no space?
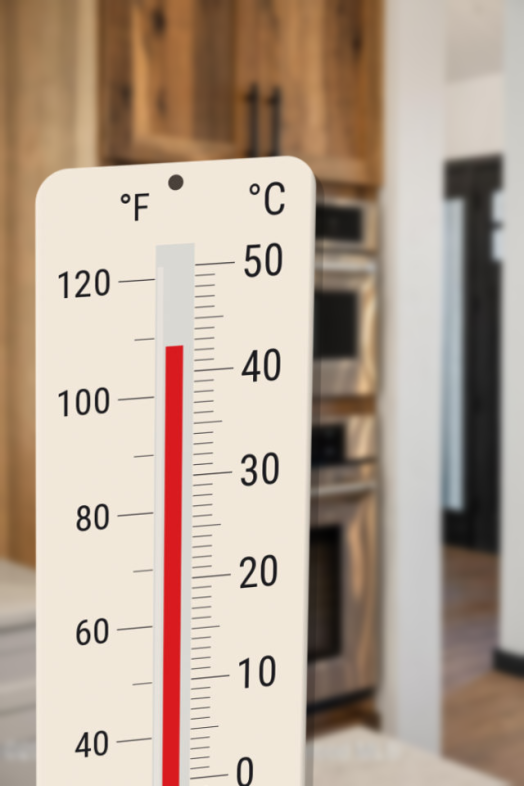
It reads 42.5,°C
